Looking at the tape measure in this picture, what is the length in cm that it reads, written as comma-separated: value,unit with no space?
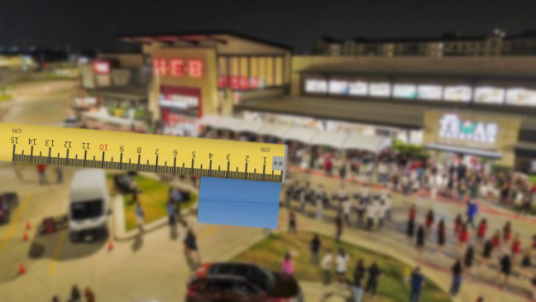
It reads 4.5,cm
